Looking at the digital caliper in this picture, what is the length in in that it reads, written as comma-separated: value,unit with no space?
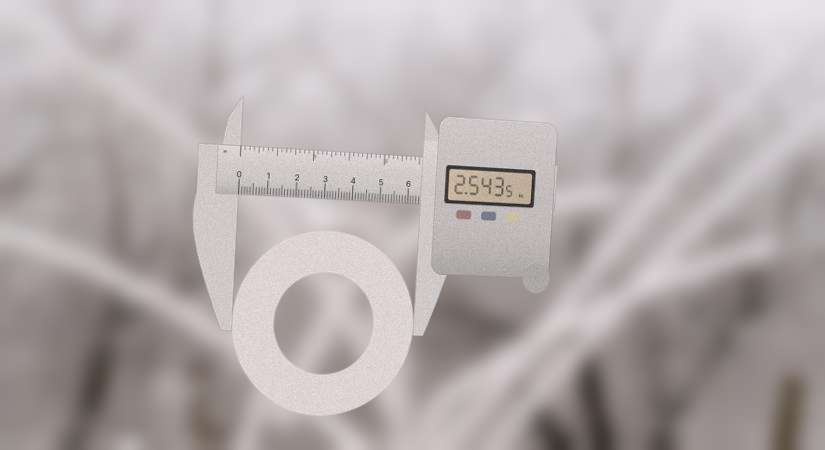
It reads 2.5435,in
